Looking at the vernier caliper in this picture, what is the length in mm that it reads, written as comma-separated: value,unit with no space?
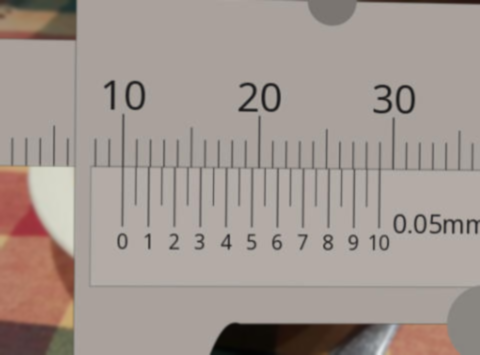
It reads 10.0,mm
